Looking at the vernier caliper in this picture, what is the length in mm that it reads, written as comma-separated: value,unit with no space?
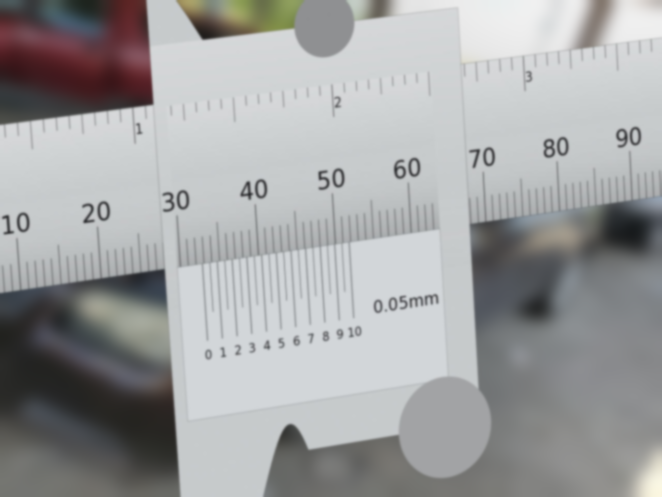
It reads 32.8,mm
